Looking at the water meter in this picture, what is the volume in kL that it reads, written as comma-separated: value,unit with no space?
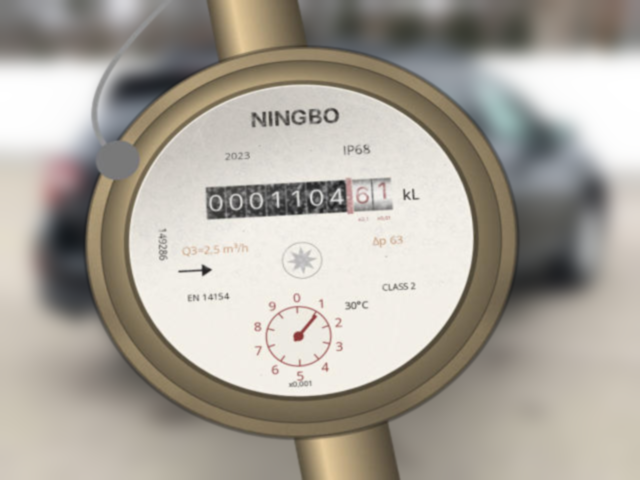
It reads 1104.611,kL
